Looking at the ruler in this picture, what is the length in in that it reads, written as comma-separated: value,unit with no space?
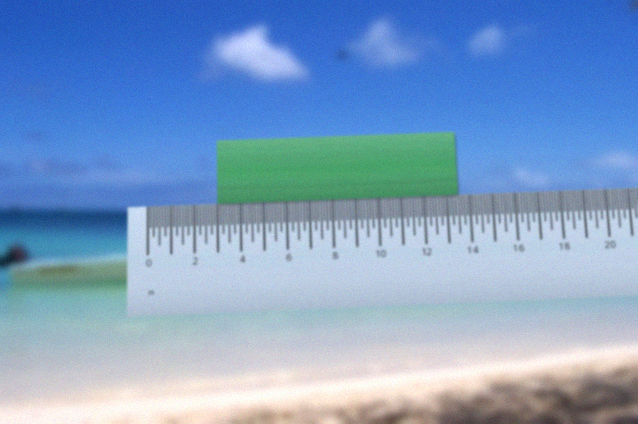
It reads 10.5,in
